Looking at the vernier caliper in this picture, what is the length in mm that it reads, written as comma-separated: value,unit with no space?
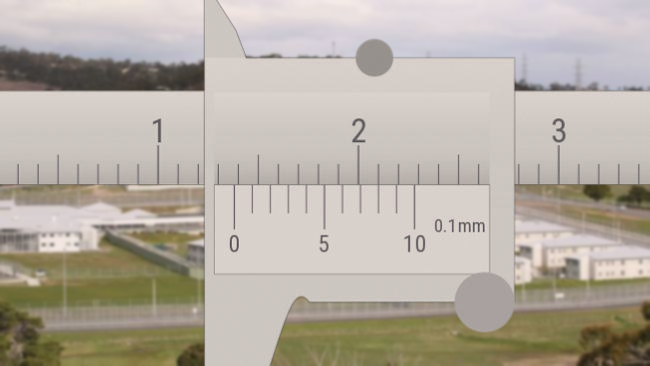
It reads 13.8,mm
